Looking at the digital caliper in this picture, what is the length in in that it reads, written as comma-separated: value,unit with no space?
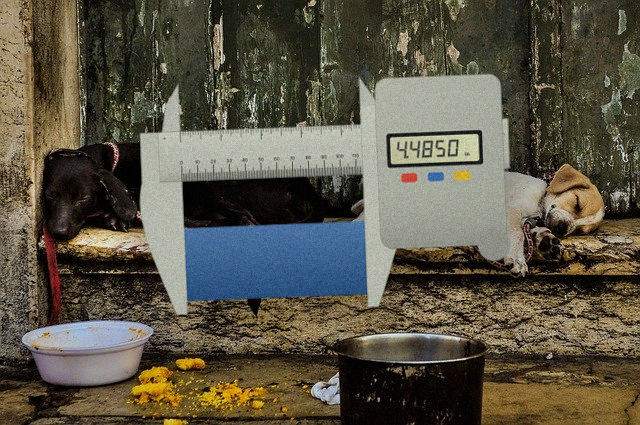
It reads 4.4850,in
